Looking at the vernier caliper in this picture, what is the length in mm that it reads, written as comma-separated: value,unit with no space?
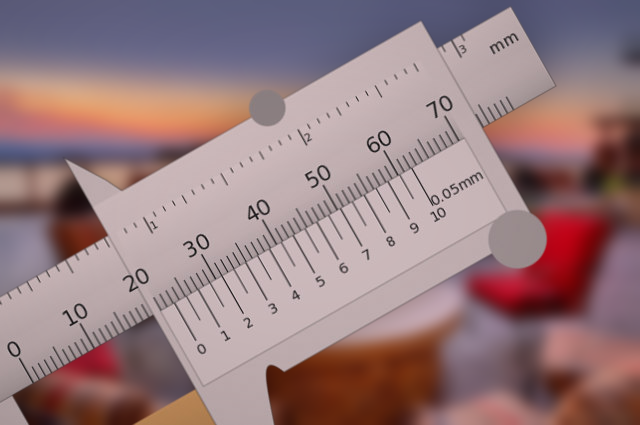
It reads 23.2,mm
